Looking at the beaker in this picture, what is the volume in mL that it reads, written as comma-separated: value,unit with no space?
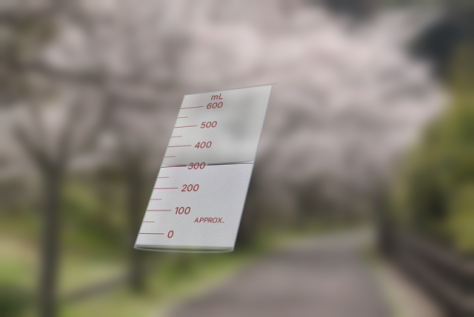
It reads 300,mL
